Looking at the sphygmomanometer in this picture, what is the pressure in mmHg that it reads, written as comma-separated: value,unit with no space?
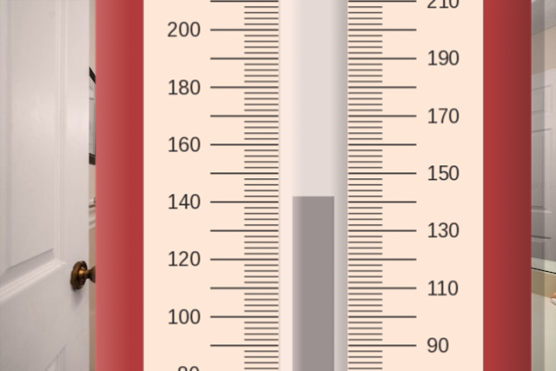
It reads 142,mmHg
